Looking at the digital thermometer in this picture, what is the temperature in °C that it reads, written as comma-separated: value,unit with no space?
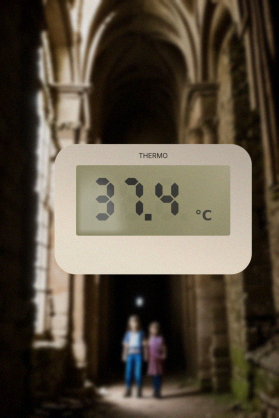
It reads 37.4,°C
